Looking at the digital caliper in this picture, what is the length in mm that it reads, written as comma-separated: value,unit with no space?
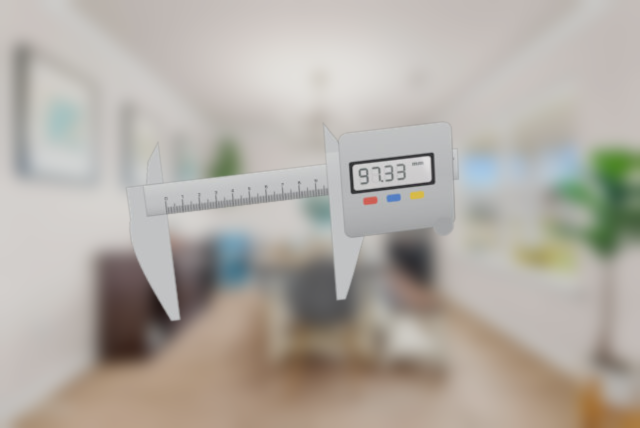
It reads 97.33,mm
